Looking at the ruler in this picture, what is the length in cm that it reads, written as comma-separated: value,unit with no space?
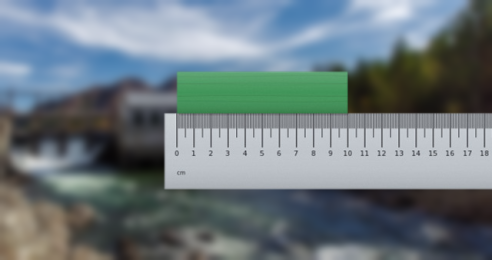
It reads 10,cm
